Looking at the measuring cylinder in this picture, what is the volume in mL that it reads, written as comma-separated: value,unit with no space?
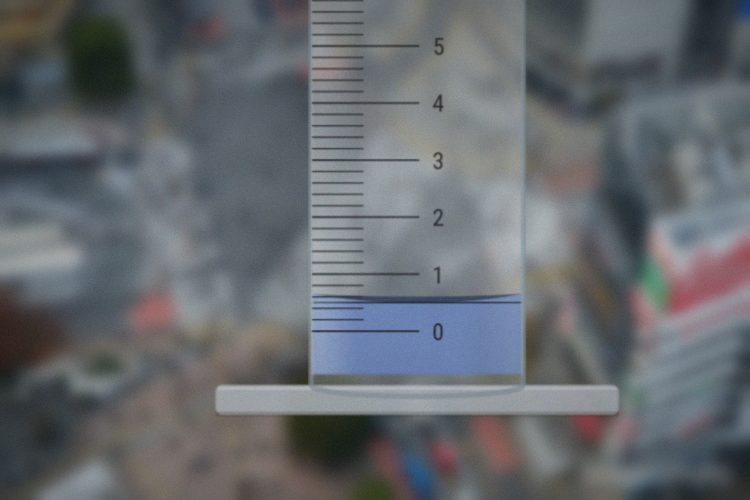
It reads 0.5,mL
